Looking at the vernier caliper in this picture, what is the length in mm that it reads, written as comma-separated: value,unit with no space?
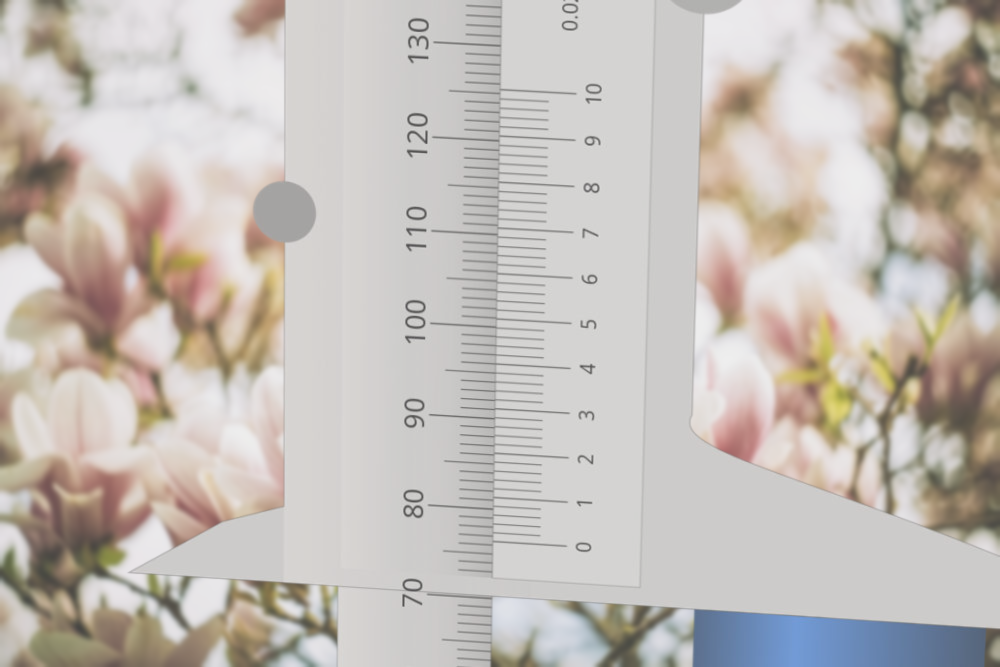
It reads 76.4,mm
